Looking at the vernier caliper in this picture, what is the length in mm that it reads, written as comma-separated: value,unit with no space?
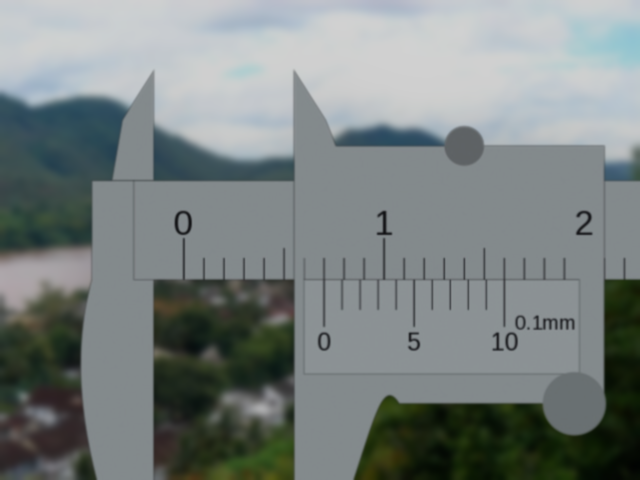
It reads 7.0,mm
